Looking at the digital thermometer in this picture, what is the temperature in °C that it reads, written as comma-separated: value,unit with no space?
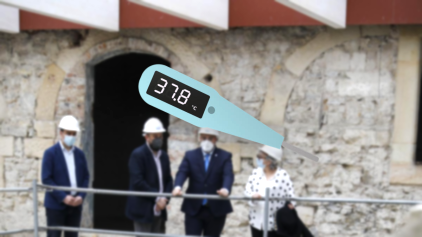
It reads 37.8,°C
